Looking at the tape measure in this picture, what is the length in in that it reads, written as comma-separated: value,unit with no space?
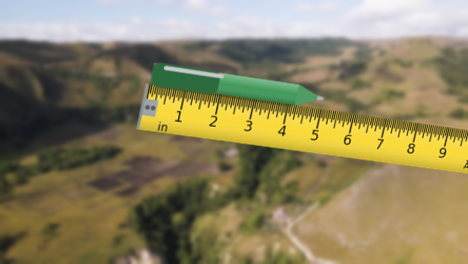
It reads 5,in
